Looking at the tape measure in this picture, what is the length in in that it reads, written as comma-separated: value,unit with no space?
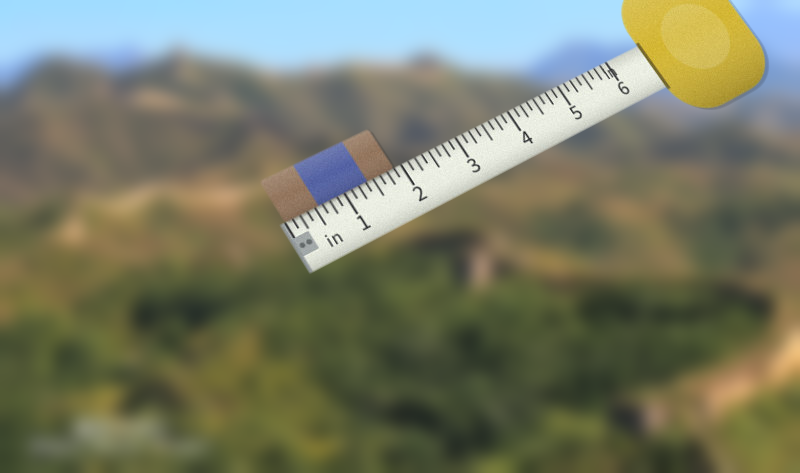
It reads 1.875,in
